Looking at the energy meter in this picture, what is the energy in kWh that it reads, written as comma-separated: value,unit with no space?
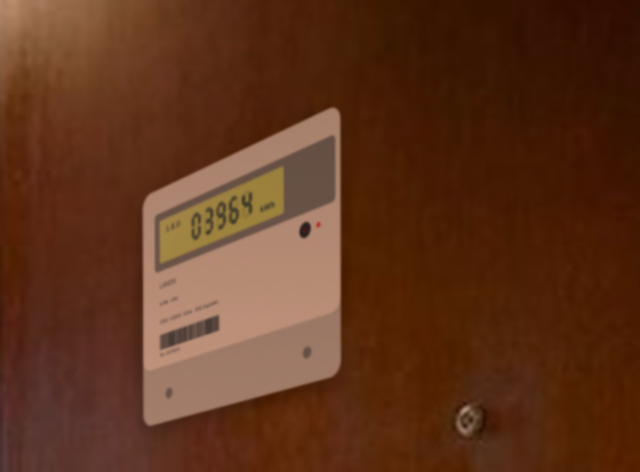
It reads 3964,kWh
